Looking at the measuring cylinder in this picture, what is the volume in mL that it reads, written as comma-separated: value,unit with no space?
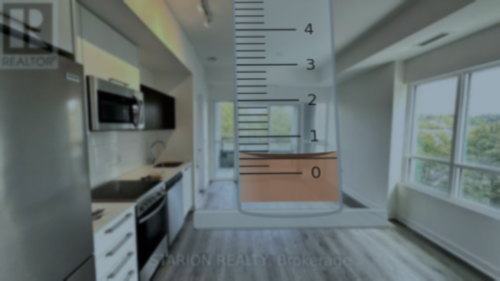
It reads 0.4,mL
